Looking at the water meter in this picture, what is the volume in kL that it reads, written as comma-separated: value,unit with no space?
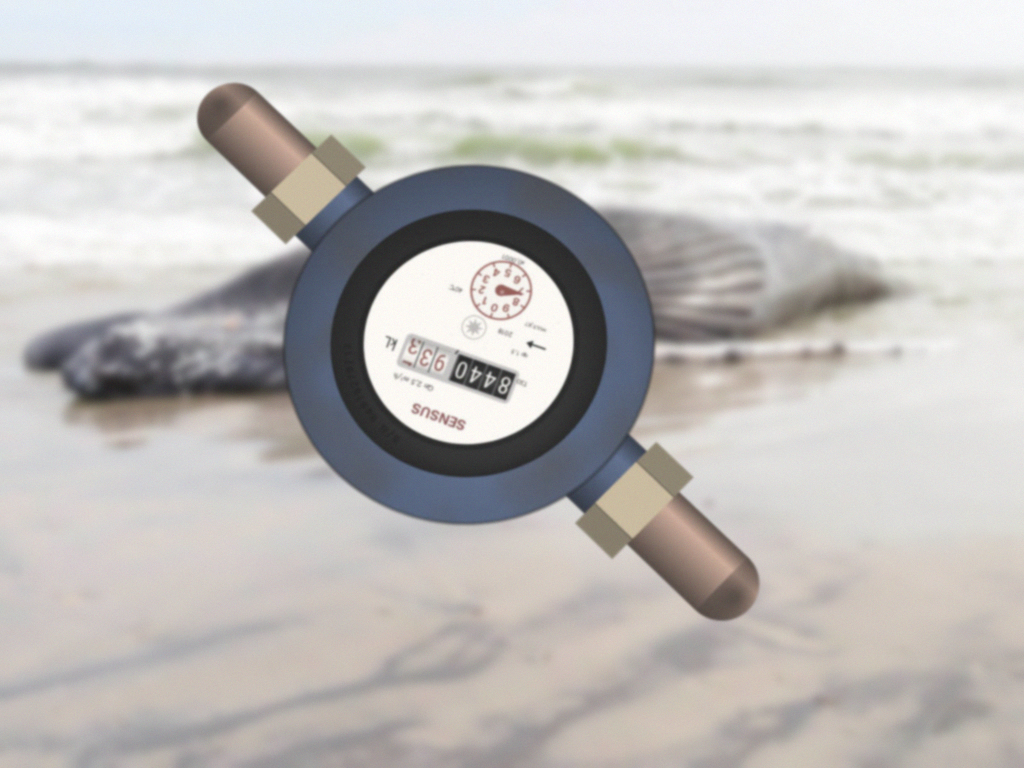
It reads 8440.9327,kL
